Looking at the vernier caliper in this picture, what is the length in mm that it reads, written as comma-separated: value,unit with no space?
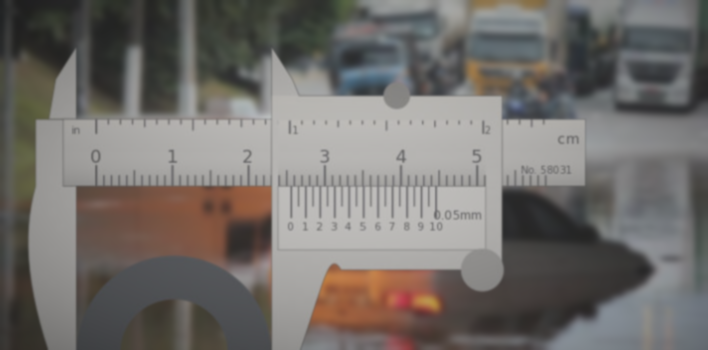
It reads 25.6,mm
